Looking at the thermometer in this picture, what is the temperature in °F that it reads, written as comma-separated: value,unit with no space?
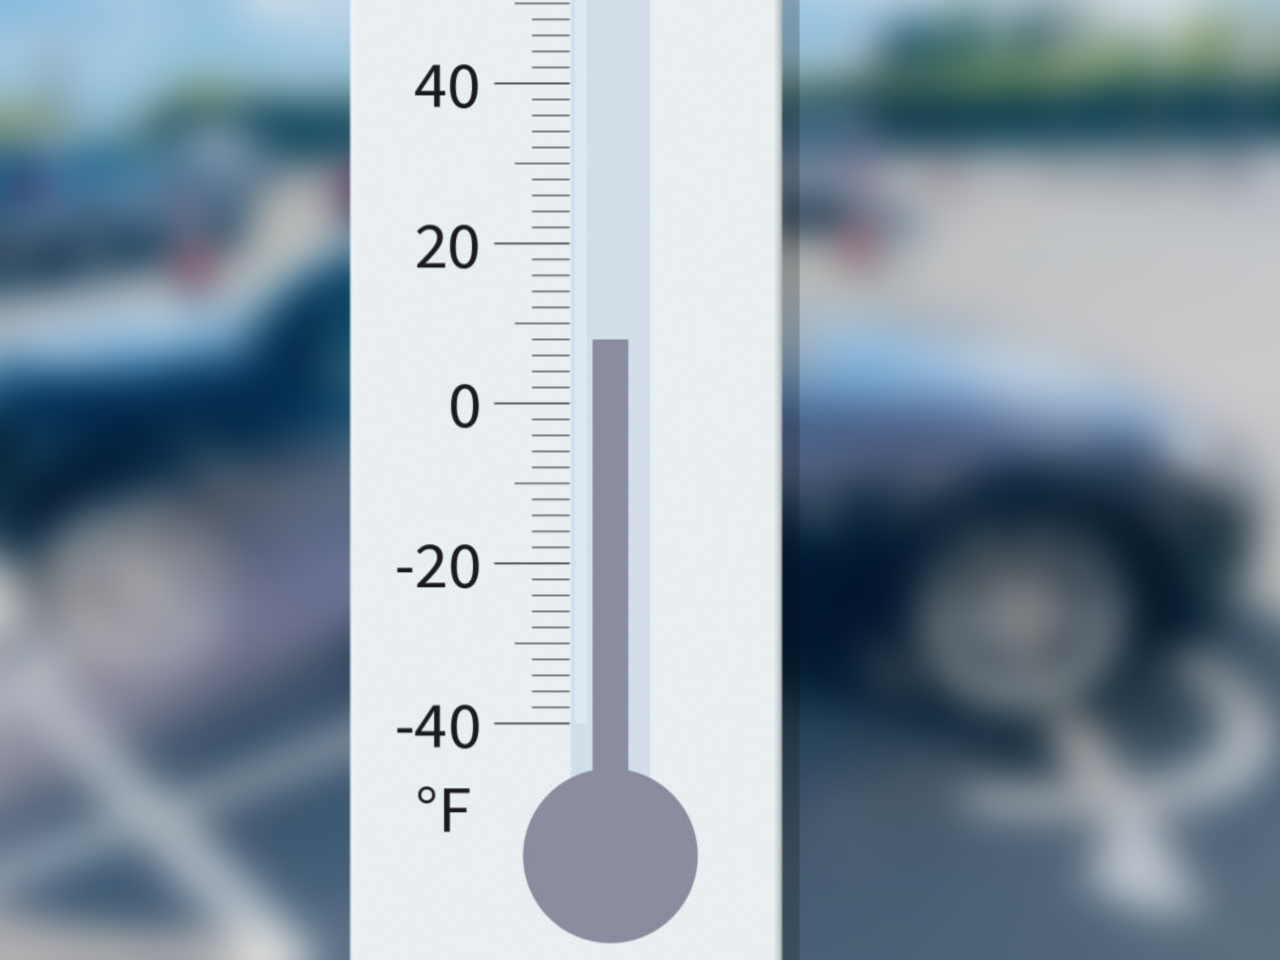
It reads 8,°F
